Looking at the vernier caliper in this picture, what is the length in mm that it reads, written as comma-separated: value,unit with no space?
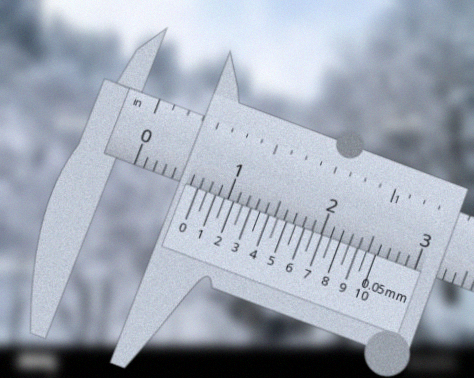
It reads 6.8,mm
